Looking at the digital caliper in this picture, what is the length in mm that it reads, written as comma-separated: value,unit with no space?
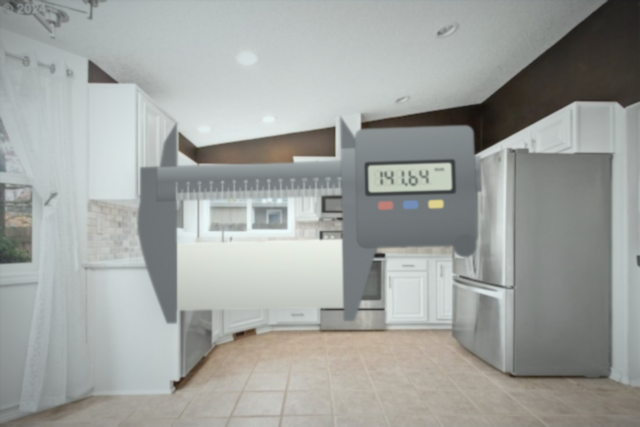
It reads 141.64,mm
